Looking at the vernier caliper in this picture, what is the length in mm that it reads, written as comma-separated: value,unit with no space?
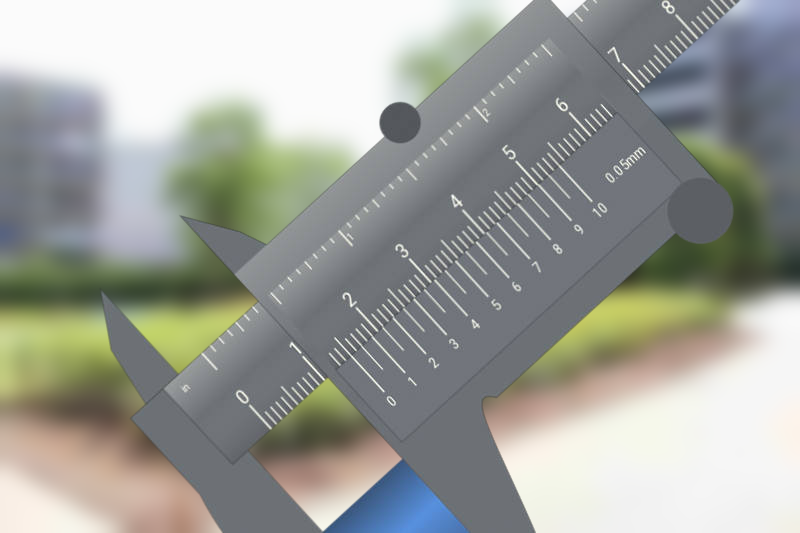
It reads 15.0,mm
